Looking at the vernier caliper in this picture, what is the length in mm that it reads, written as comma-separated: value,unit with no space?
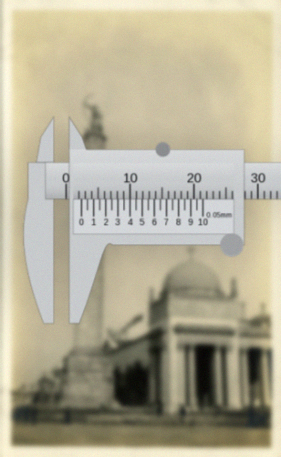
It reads 2.4,mm
